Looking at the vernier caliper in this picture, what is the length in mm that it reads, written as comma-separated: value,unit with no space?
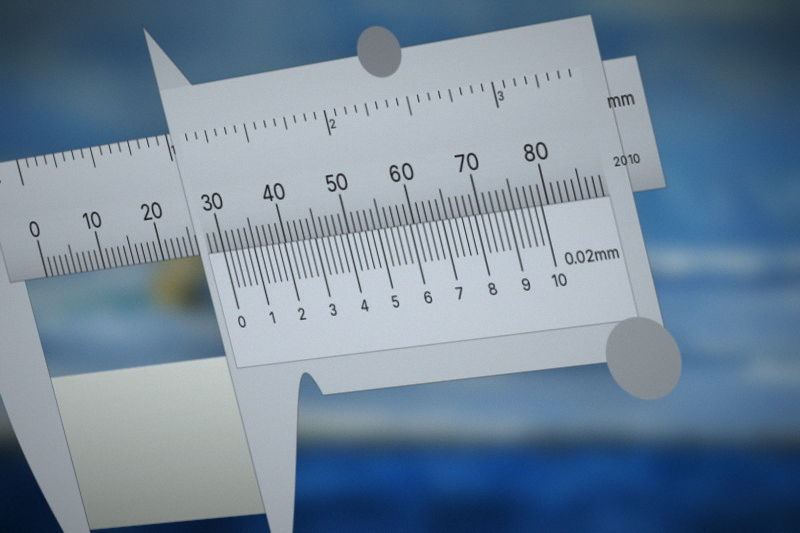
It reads 30.0,mm
